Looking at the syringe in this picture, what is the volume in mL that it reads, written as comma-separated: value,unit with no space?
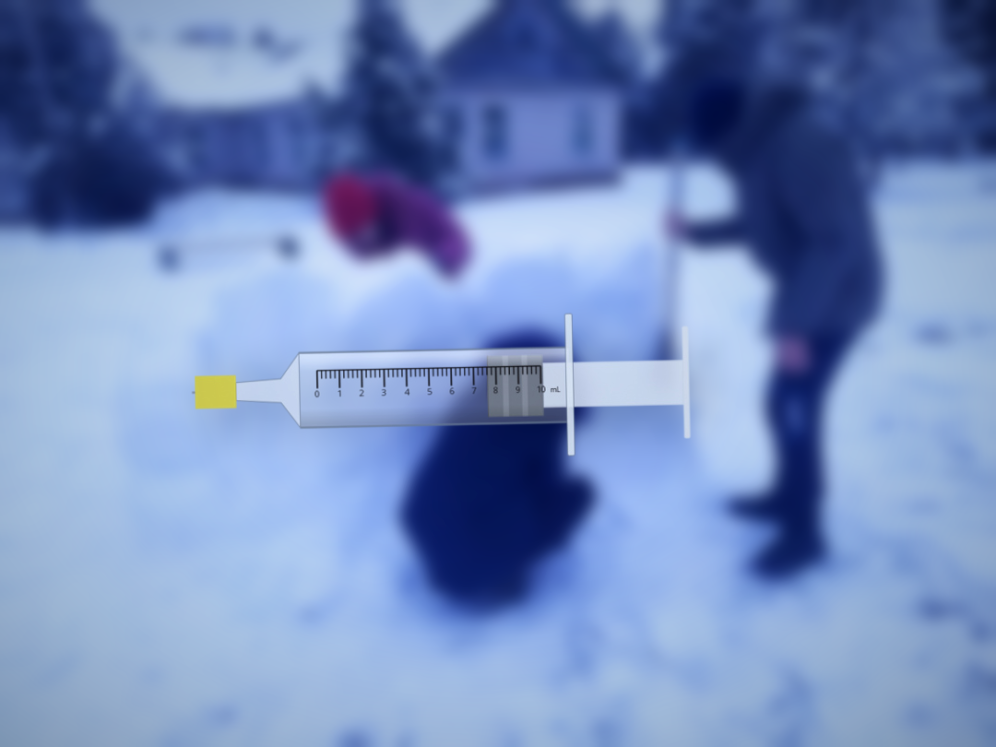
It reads 7.6,mL
